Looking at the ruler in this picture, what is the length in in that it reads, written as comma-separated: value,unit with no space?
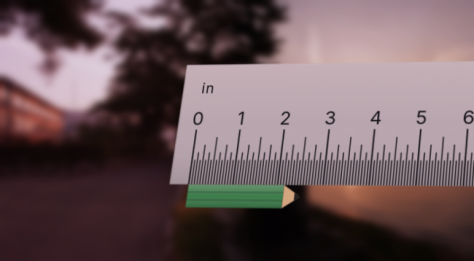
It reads 2.5,in
